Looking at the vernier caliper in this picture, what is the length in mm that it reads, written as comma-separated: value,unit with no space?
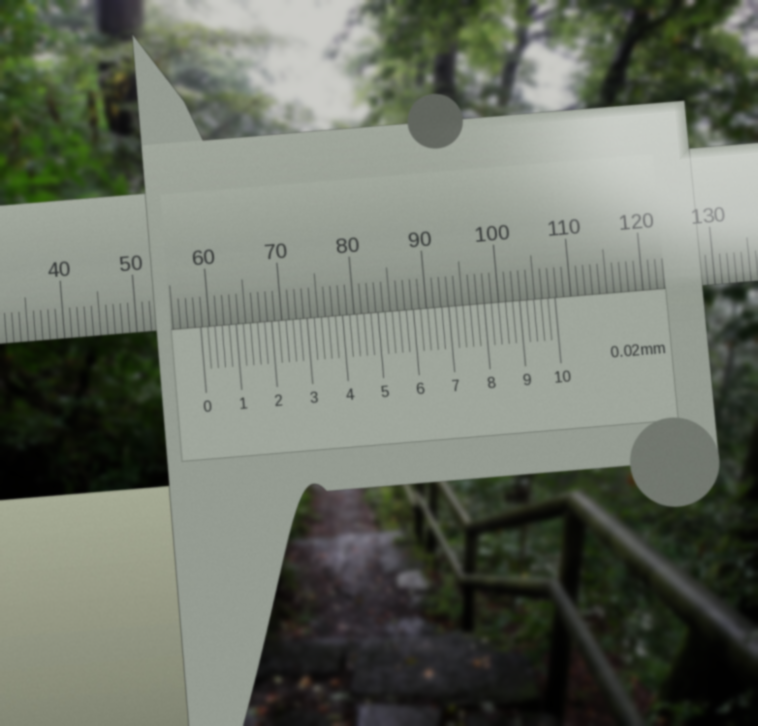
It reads 58.8,mm
